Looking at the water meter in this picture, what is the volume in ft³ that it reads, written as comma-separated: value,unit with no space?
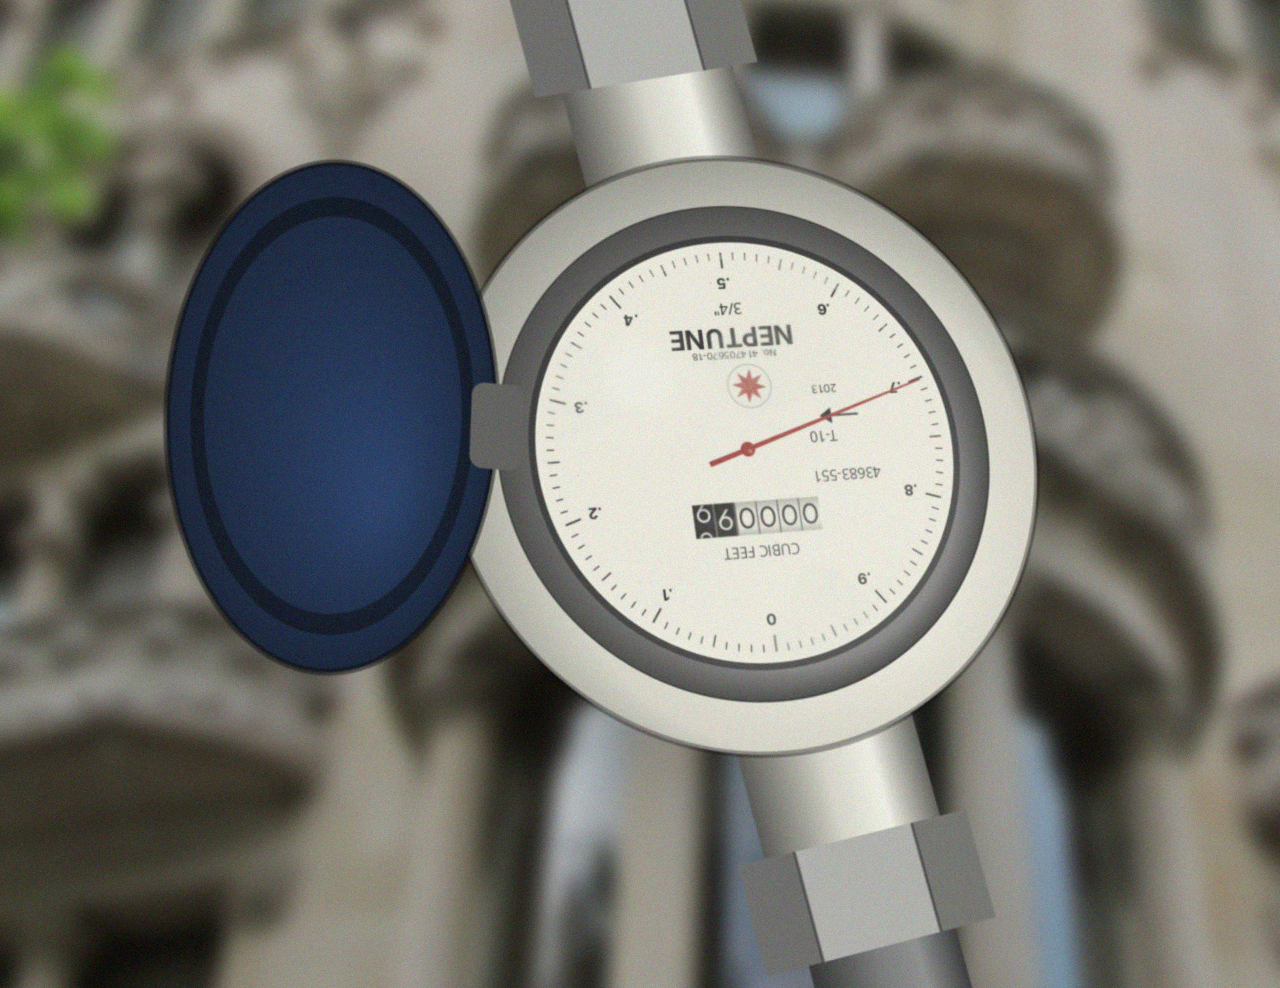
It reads 98.70,ft³
